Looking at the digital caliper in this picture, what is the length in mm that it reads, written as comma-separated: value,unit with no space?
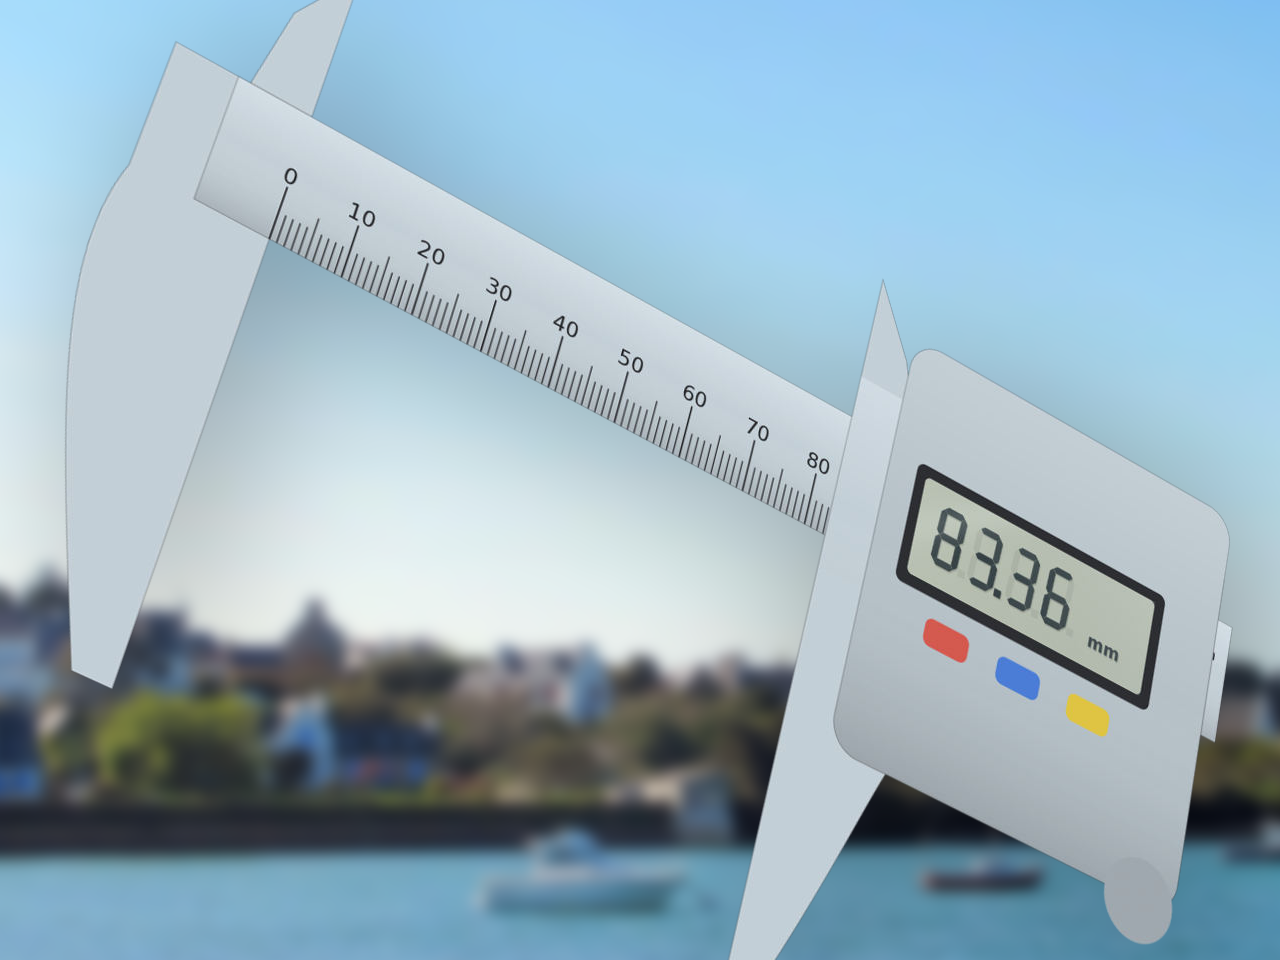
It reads 83.36,mm
